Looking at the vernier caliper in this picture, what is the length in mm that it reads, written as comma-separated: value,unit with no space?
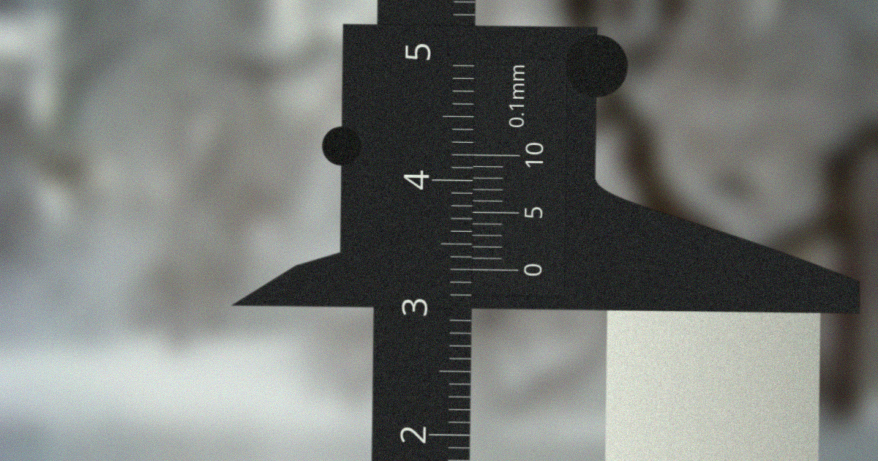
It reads 33.0,mm
